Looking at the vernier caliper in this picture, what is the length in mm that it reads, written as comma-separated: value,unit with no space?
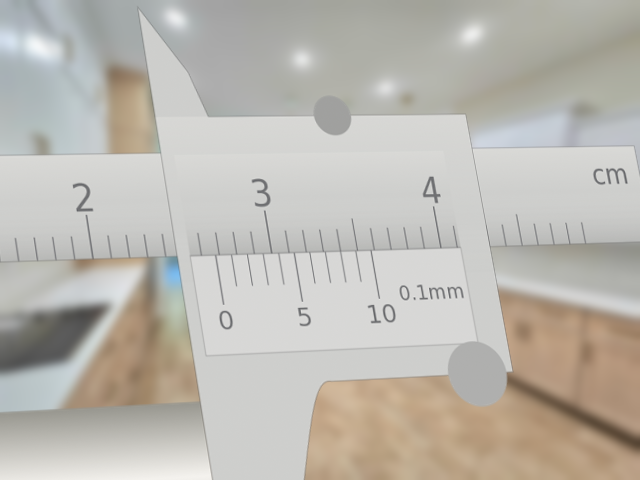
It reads 26.8,mm
